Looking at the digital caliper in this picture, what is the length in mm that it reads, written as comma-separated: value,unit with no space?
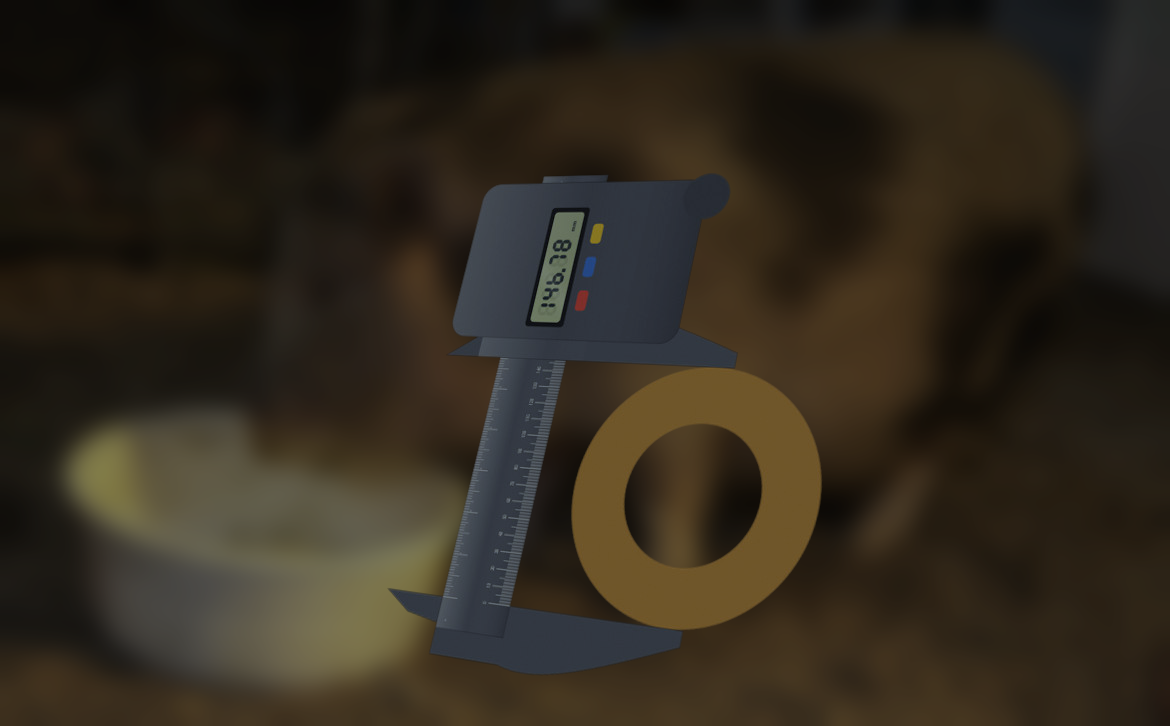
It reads 146.78,mm
